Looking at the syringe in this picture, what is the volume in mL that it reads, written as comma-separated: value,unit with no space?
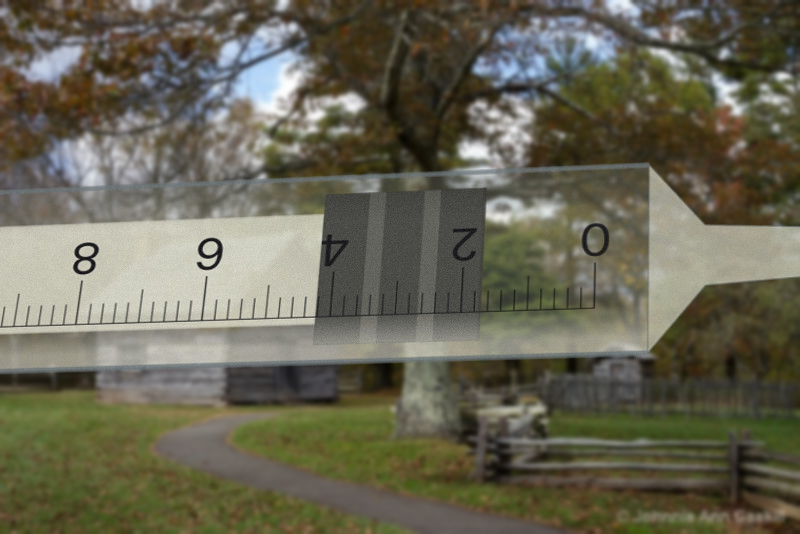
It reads 1.7,mL
